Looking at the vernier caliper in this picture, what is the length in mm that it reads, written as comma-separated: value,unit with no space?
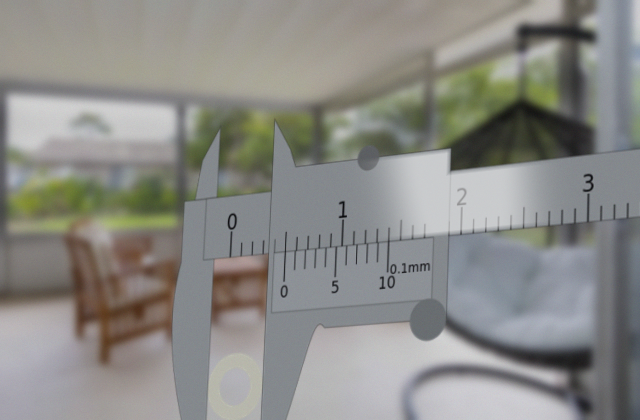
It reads 5.0,mm
